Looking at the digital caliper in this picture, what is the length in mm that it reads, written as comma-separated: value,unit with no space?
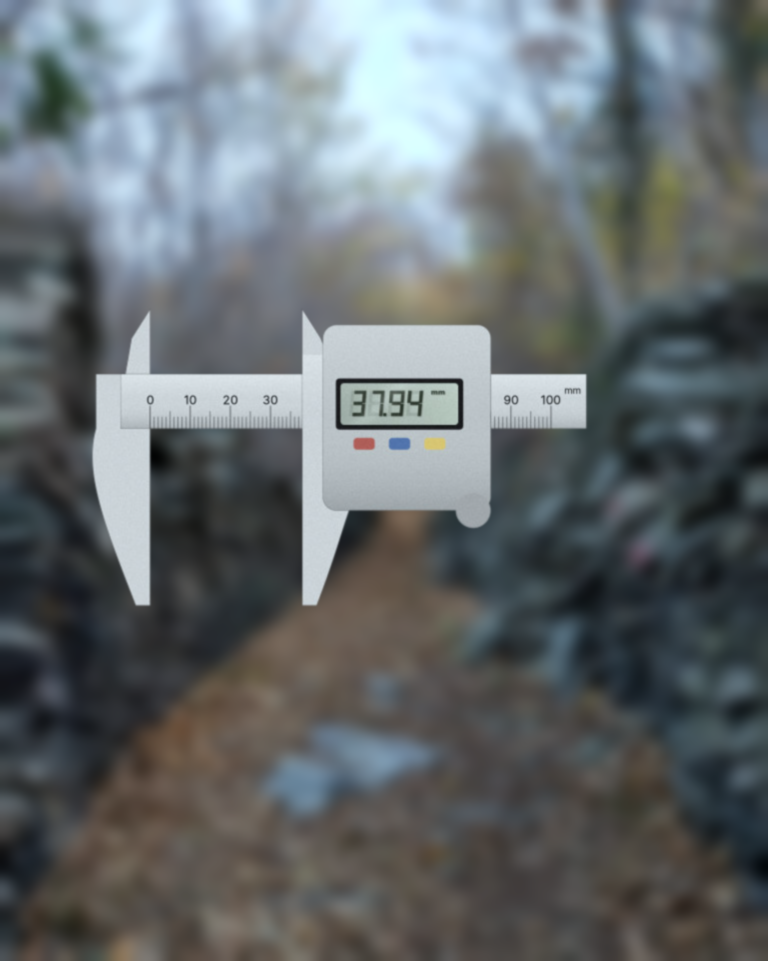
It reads 37.94,mm
